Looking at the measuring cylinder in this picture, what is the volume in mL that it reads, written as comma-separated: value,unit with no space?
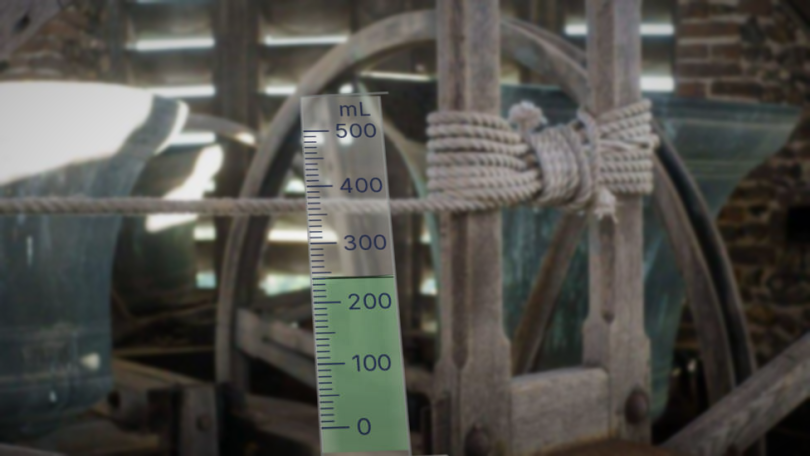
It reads 240,mL
